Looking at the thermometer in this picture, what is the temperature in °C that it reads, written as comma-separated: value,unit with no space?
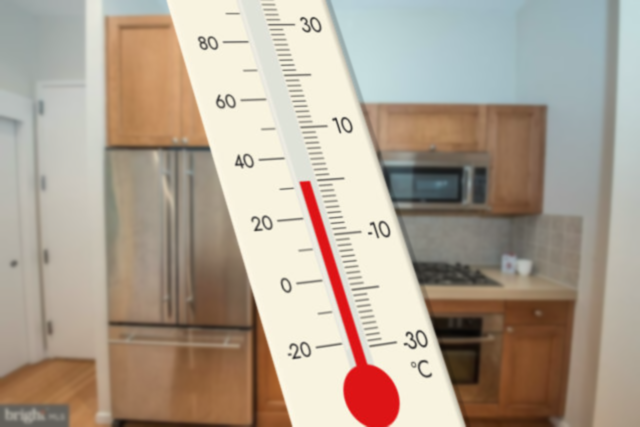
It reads 0,°C
